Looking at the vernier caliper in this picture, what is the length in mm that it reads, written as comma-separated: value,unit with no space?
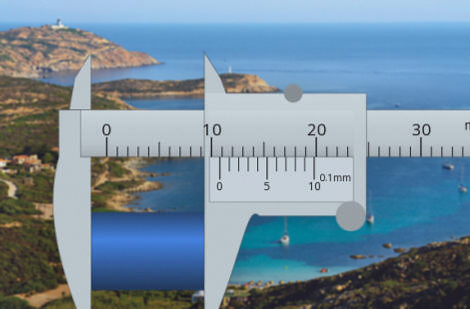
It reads 10.8,mm
